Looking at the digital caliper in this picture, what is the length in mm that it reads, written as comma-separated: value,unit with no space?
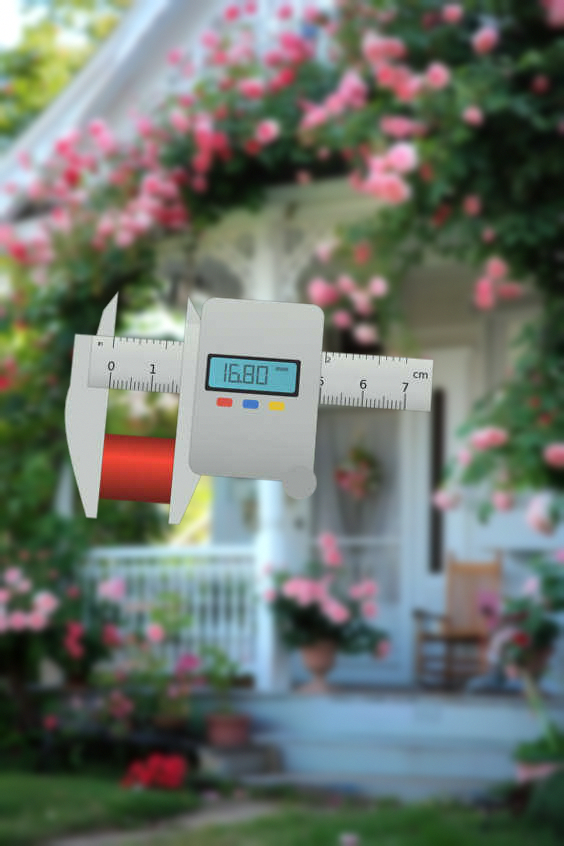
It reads 16.80,mm
